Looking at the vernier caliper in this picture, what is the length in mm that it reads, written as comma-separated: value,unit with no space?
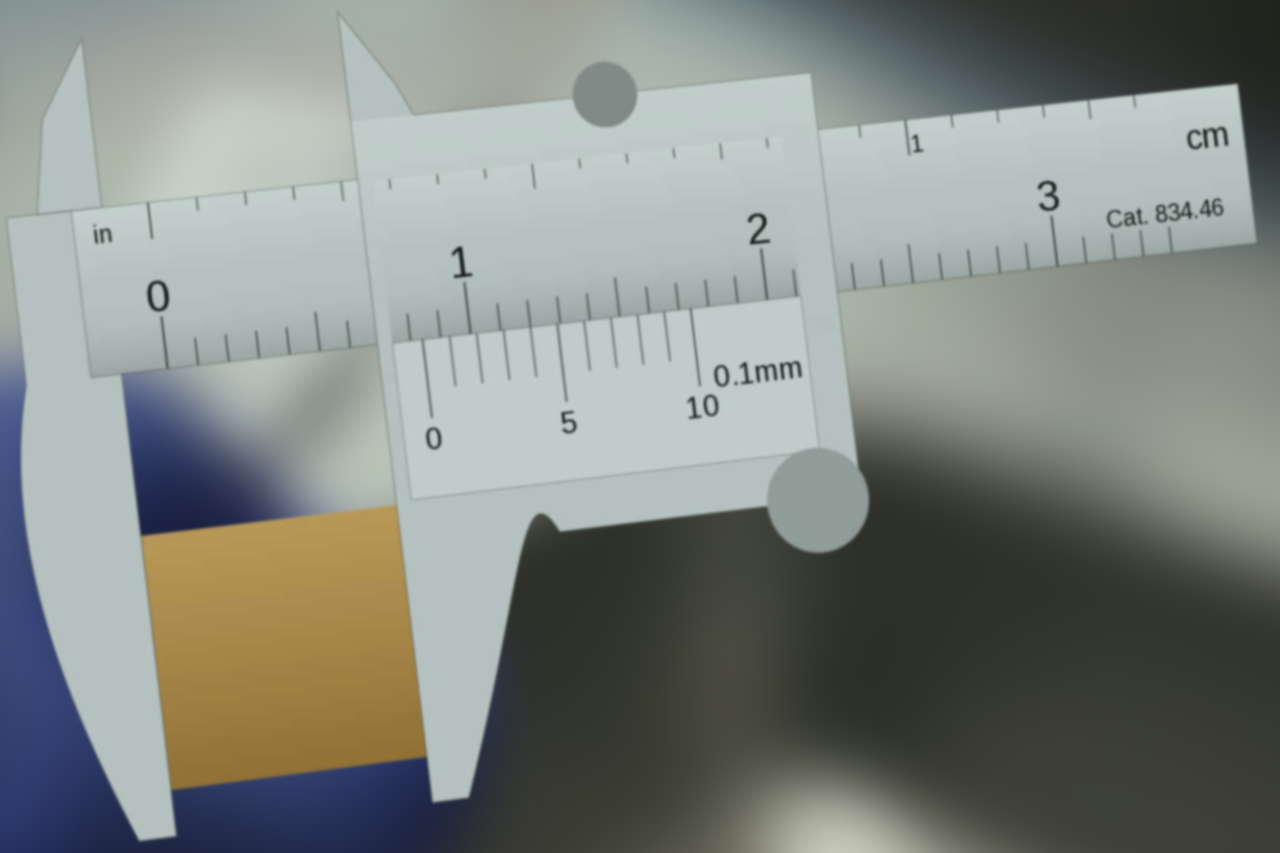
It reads 8.4,mm
